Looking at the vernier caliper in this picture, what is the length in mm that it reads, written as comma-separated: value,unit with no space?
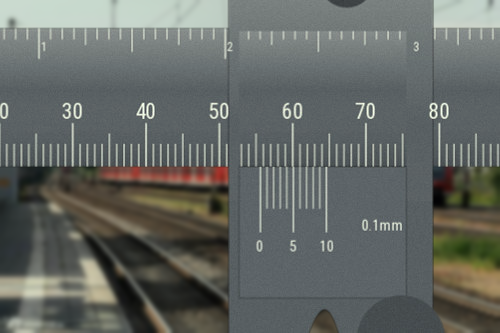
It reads 55.6,mm
